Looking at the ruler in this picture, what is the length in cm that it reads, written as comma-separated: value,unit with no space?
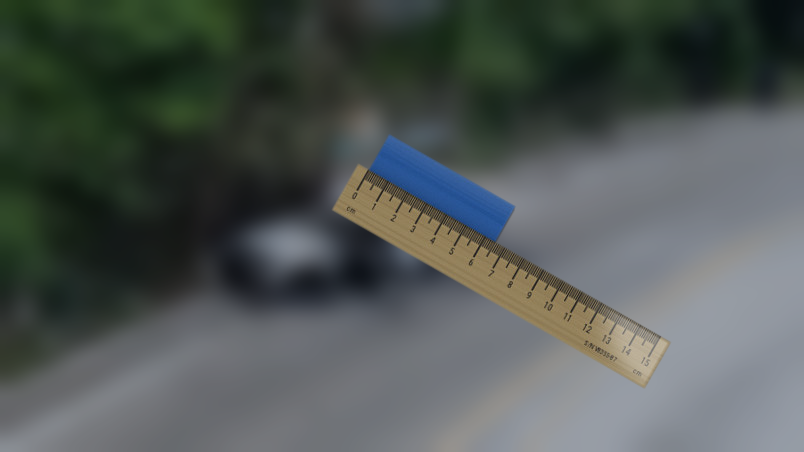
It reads 6.5,cm
